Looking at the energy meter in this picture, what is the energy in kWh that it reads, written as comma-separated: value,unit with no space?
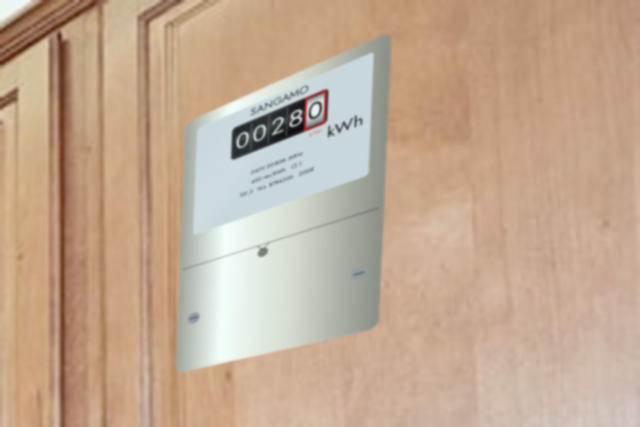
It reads 28.0,kWh
